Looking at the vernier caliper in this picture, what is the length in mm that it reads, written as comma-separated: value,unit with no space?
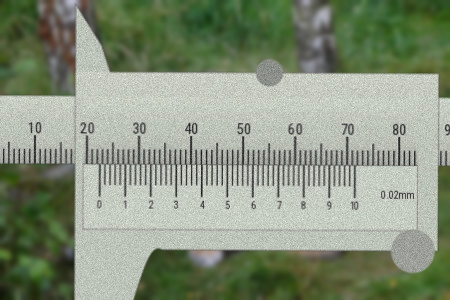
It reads 22.5,mm
